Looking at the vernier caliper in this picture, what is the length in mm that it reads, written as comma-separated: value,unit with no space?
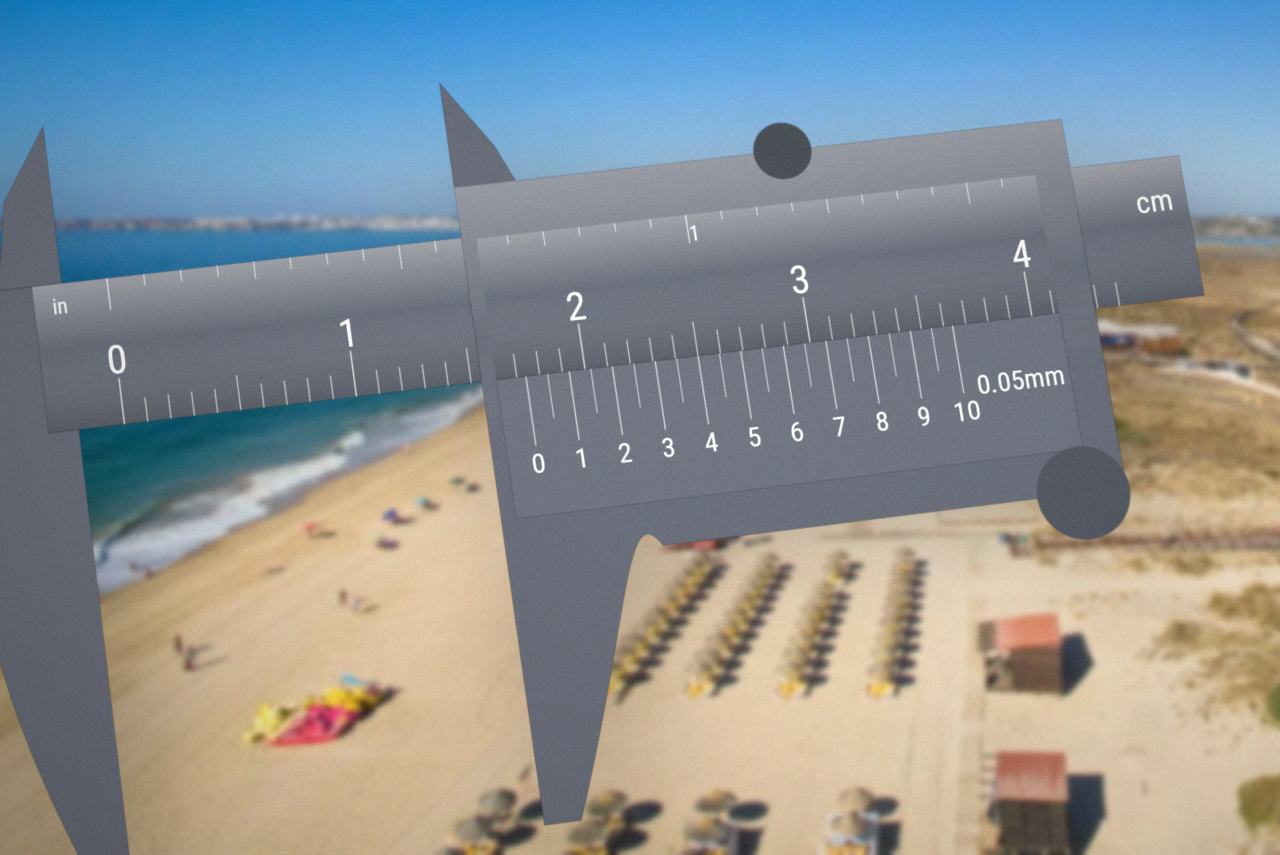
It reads 17.4,mm
